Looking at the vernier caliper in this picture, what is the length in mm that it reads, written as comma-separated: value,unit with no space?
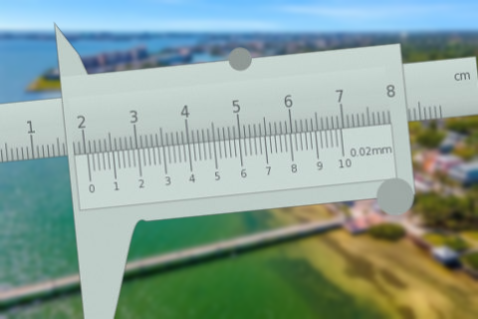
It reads 20.5,mm
